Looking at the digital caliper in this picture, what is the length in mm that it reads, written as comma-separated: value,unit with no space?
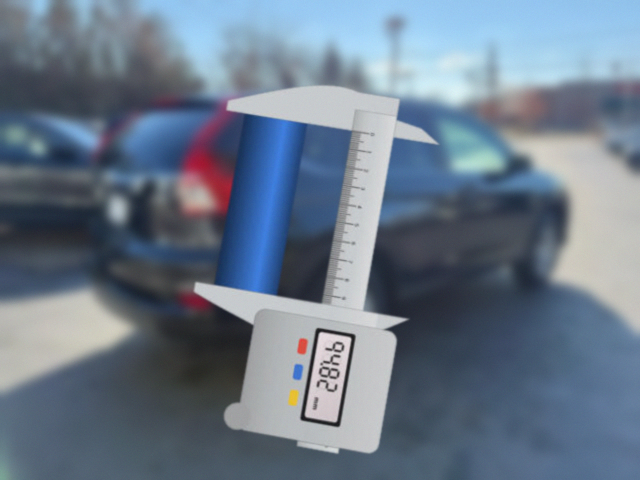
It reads 94.82,mm
